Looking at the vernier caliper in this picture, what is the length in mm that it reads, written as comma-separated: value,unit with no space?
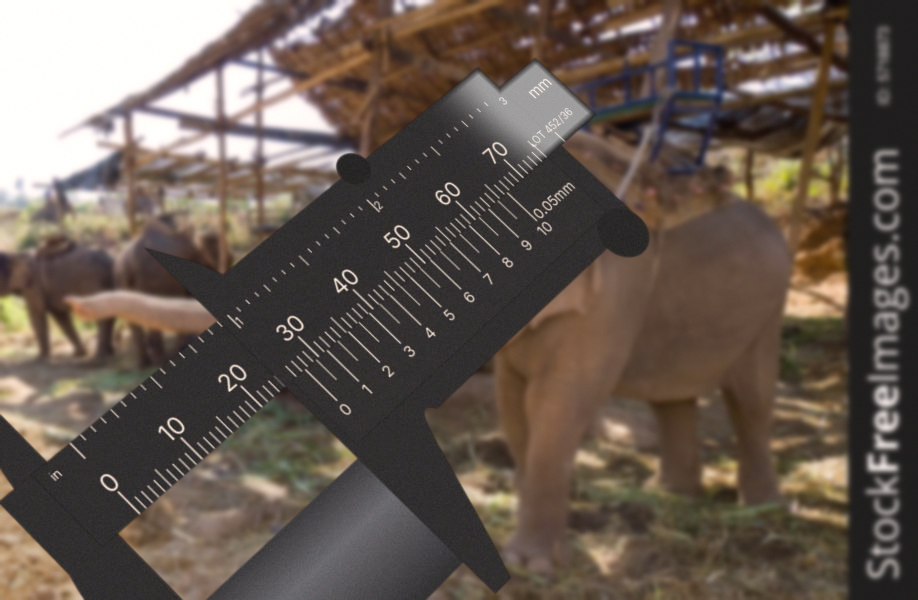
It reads 27.5,mm
